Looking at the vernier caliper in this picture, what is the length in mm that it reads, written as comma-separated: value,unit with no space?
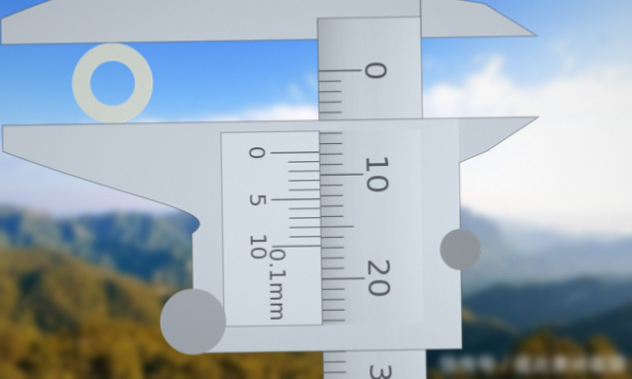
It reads 7.8,mm
